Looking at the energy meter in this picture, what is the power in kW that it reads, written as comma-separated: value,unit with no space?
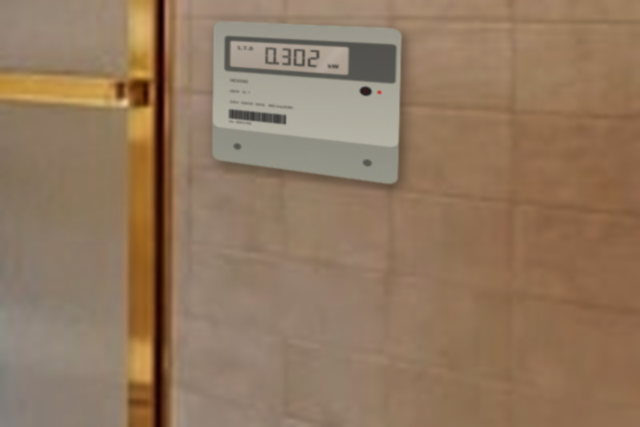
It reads 0.302,kW
